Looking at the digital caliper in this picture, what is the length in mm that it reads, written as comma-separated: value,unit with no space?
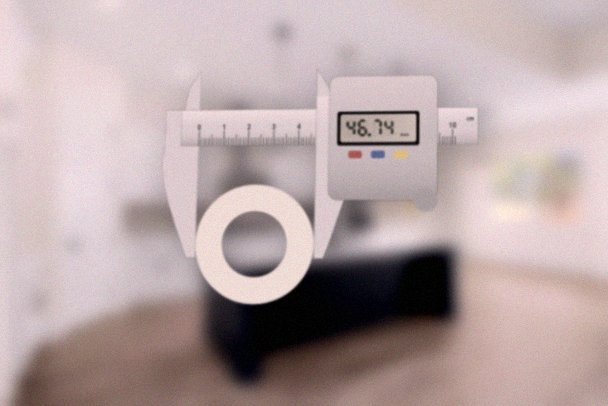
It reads 46.74,mm
